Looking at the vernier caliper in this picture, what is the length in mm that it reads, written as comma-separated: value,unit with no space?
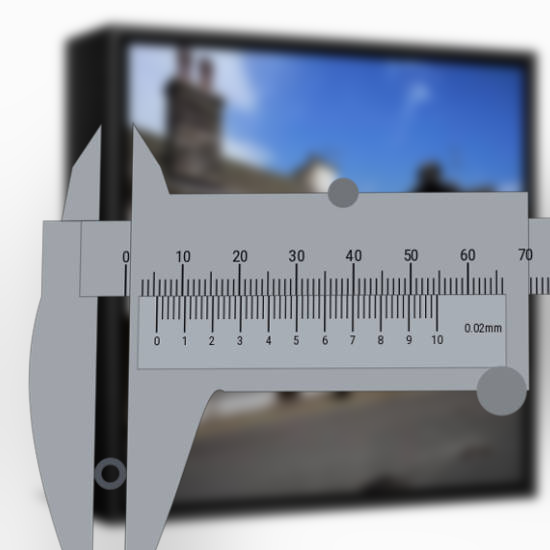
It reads 5.6,mm
